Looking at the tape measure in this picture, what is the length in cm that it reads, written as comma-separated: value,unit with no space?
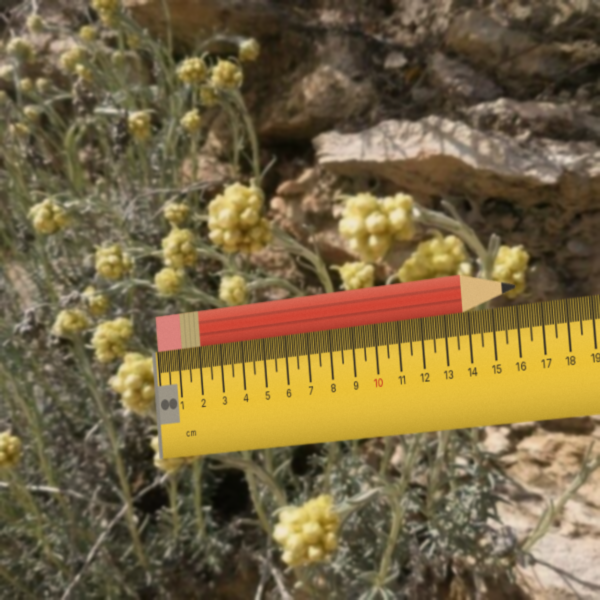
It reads 16,cm
